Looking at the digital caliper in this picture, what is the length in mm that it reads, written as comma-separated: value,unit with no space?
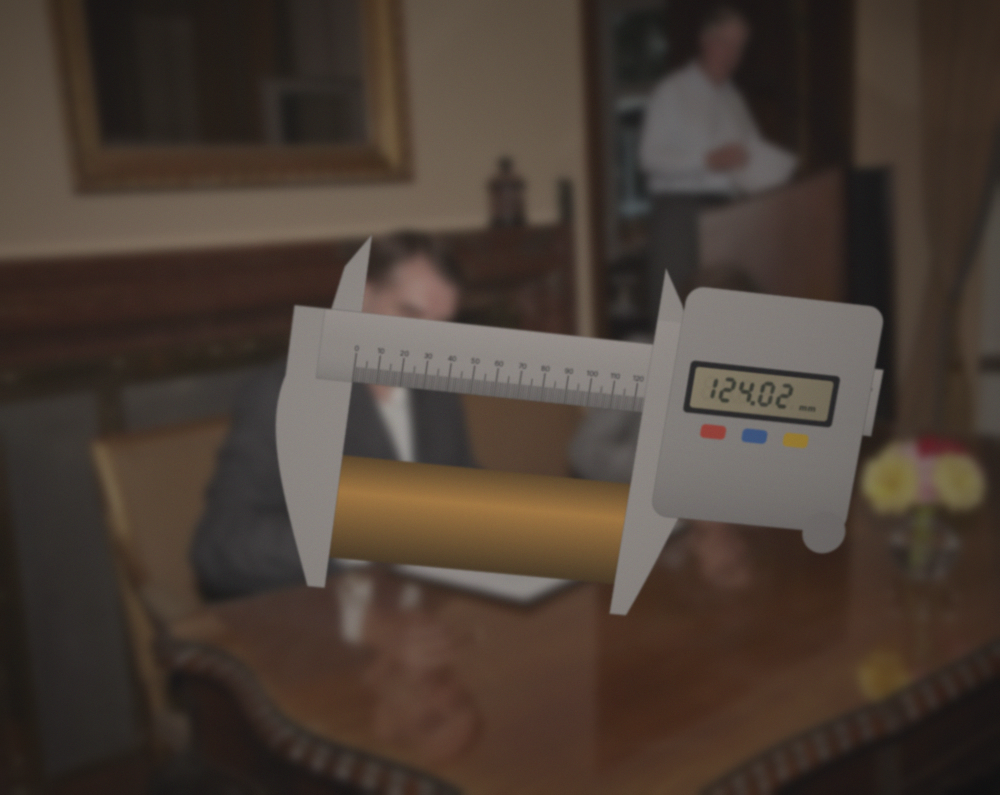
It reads 124.02,mm
